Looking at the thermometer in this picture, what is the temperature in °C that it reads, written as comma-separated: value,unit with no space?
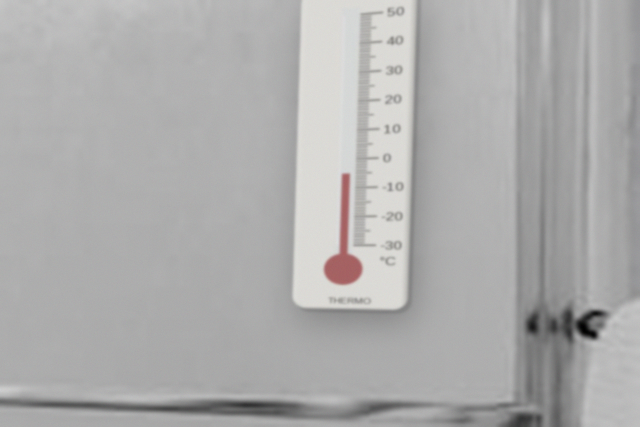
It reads -5,°C
